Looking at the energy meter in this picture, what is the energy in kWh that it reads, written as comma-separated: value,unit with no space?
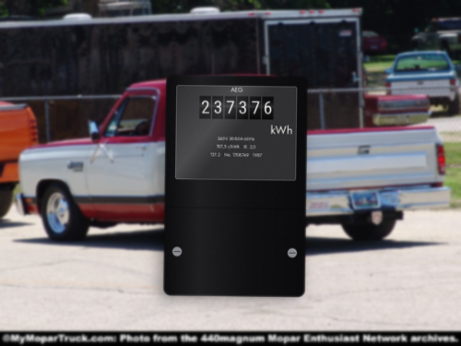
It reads 237376,kWh
